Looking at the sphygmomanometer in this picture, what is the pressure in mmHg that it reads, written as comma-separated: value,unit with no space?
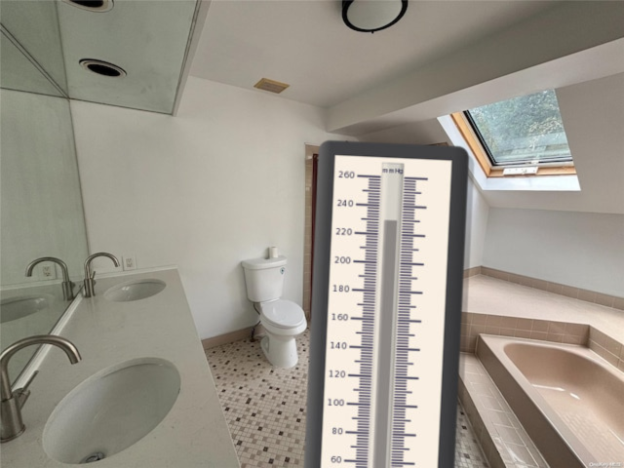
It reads 230,mmHg
